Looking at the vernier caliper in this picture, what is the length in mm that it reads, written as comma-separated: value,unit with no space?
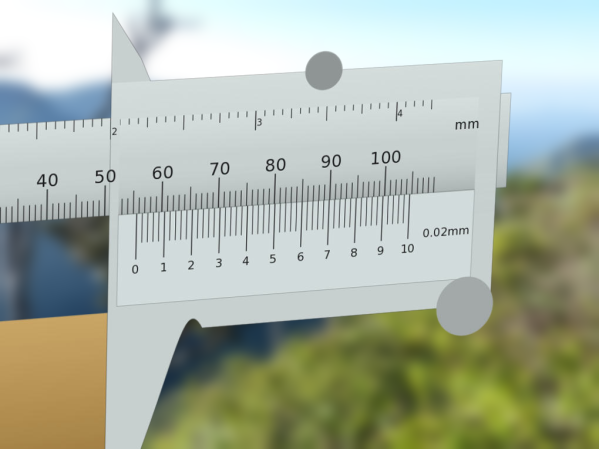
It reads 55.6,mm
